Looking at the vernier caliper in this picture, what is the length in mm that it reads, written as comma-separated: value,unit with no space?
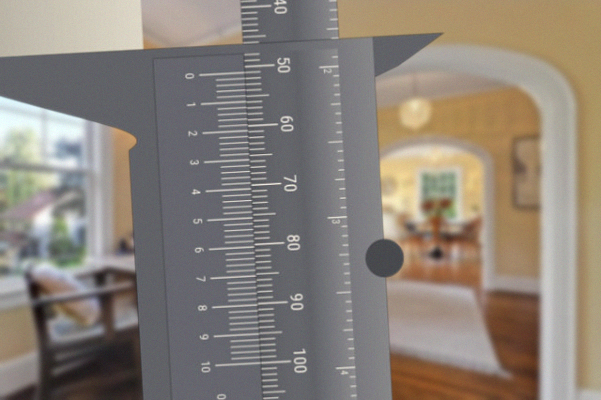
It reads 51.0,mm
